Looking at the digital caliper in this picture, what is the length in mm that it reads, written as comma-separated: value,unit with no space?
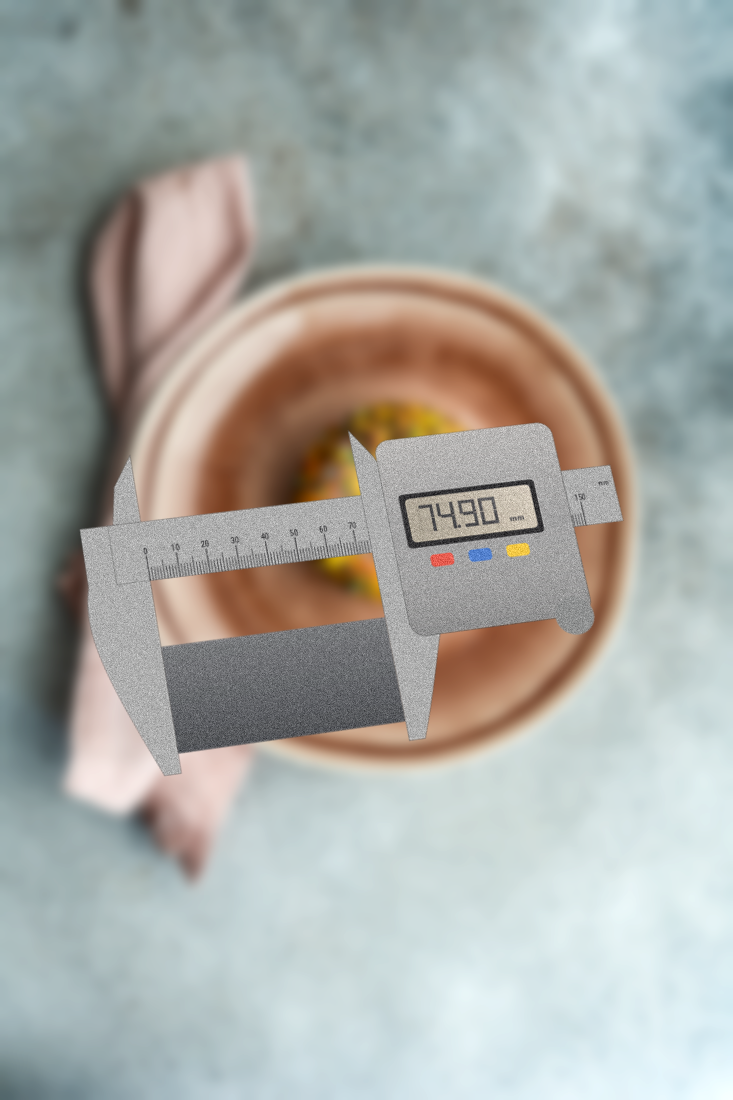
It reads 74.90,mm
